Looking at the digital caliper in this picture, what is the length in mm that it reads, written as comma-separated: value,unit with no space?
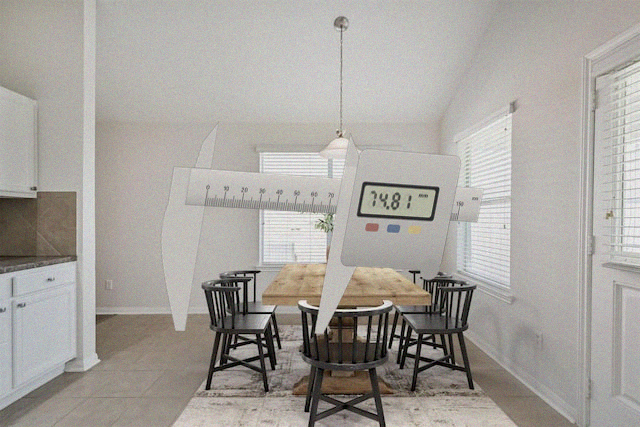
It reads 74.81,mm
